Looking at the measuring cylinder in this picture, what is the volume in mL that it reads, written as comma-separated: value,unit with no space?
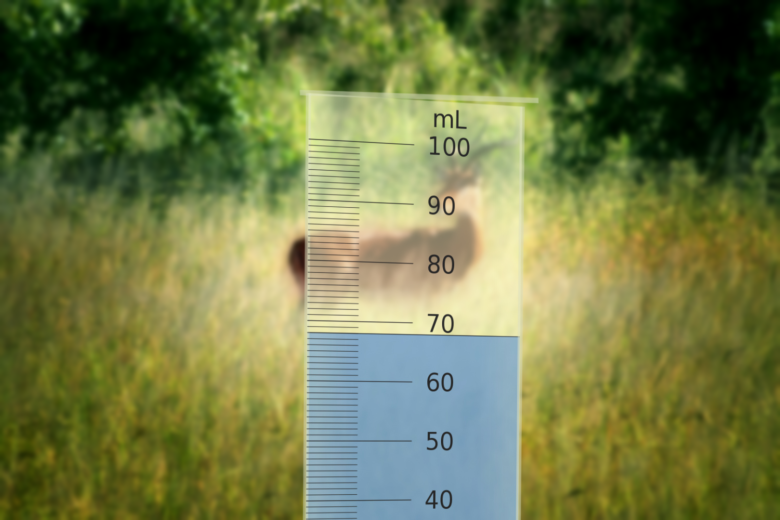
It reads 68,mL
